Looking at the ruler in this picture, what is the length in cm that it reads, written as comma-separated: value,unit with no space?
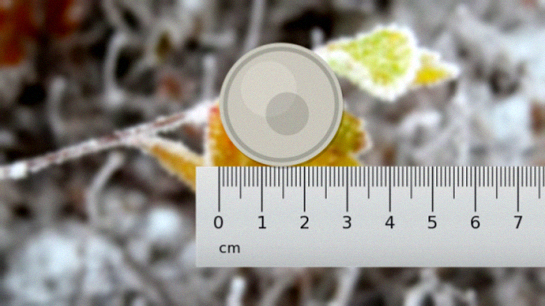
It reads 2.9,cm
